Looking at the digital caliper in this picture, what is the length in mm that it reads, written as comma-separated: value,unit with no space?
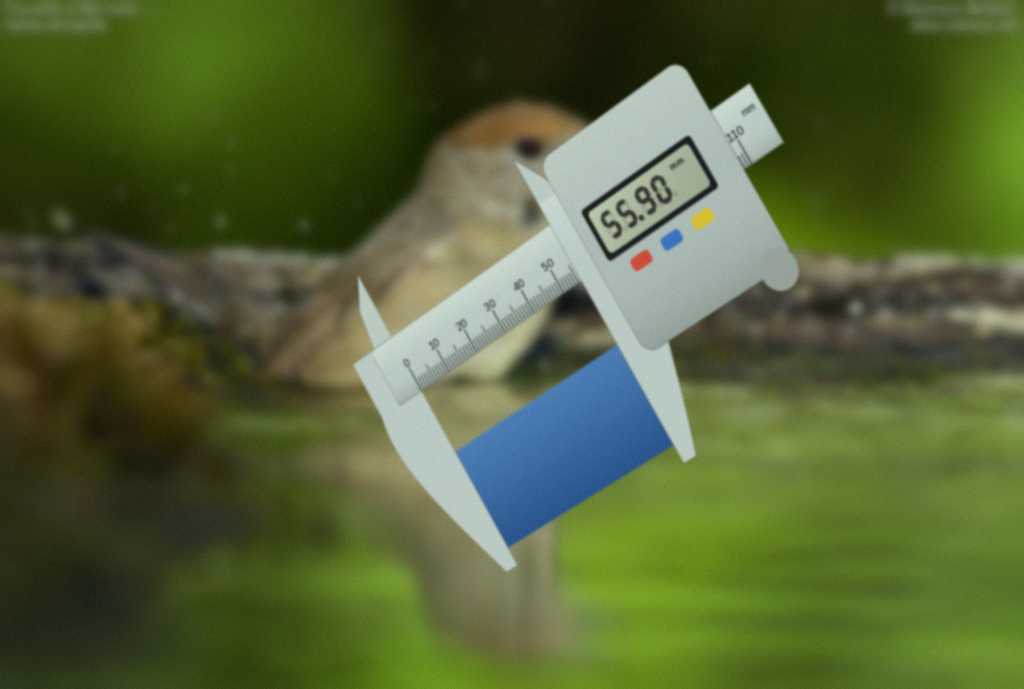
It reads 55.90,mm
